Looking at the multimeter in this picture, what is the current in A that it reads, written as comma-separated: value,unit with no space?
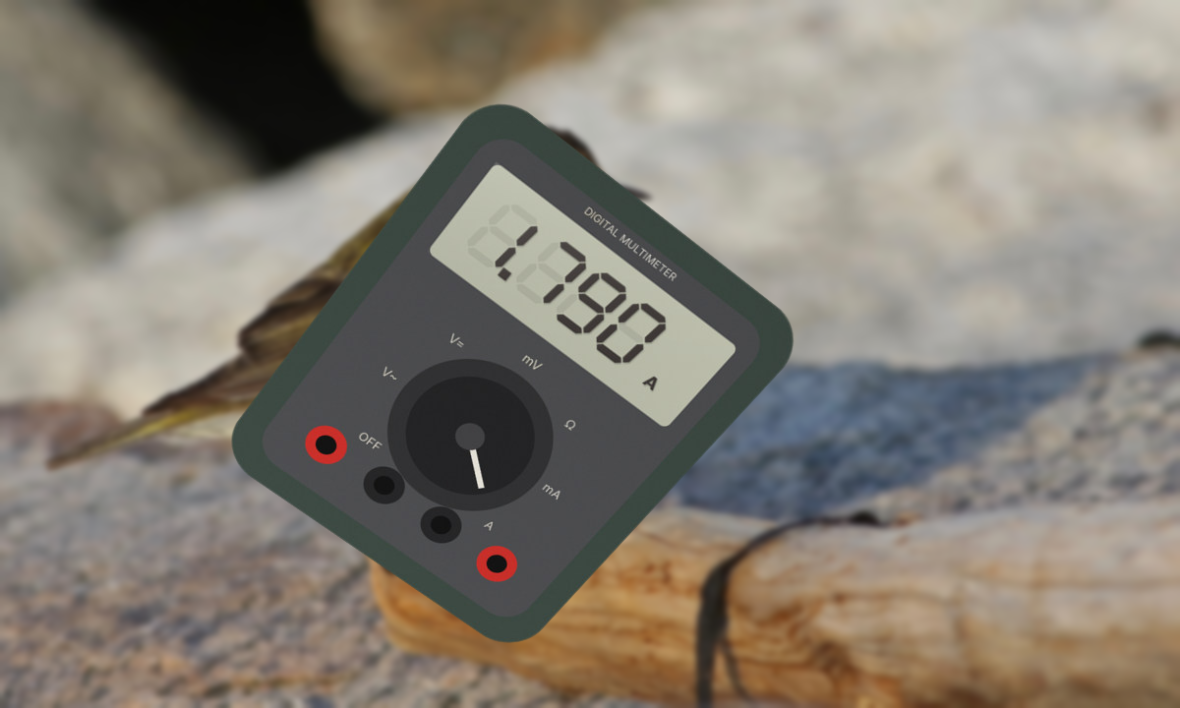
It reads 1.790,A
